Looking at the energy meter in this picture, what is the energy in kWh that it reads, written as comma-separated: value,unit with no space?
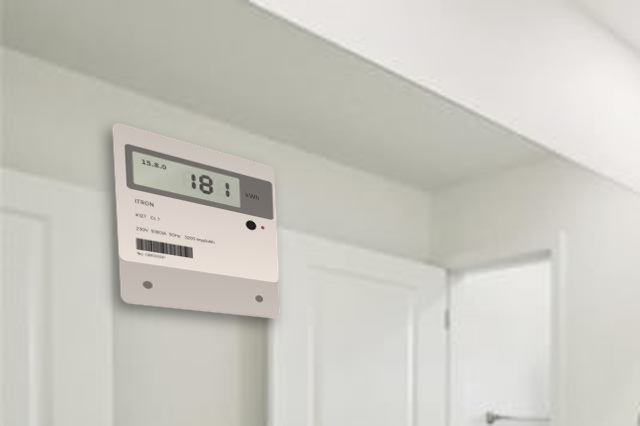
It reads 181,kWh
